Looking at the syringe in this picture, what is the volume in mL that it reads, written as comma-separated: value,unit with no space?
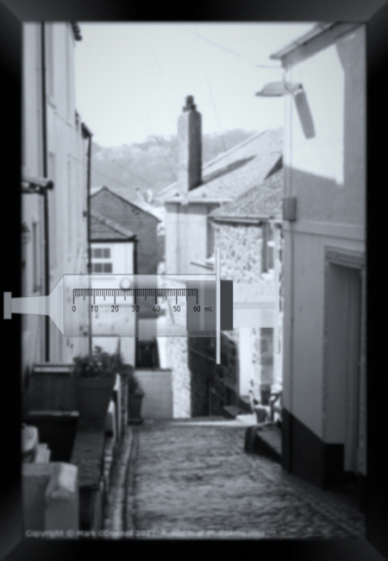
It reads 55,mL
